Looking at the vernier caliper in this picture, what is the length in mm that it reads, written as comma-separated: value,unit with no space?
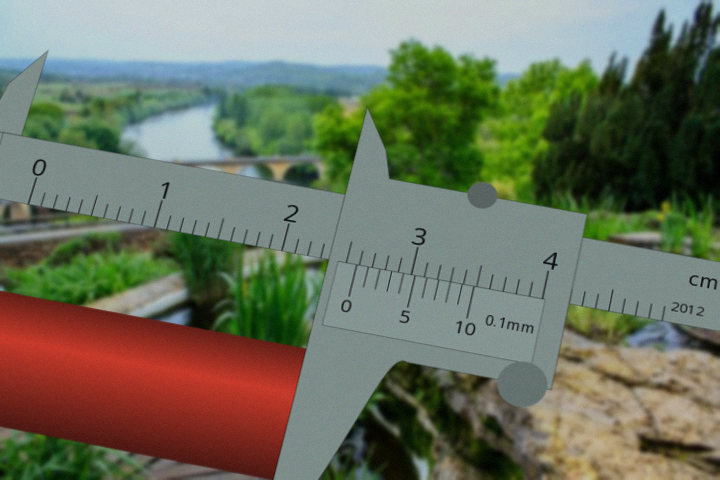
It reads 25.8,mm
